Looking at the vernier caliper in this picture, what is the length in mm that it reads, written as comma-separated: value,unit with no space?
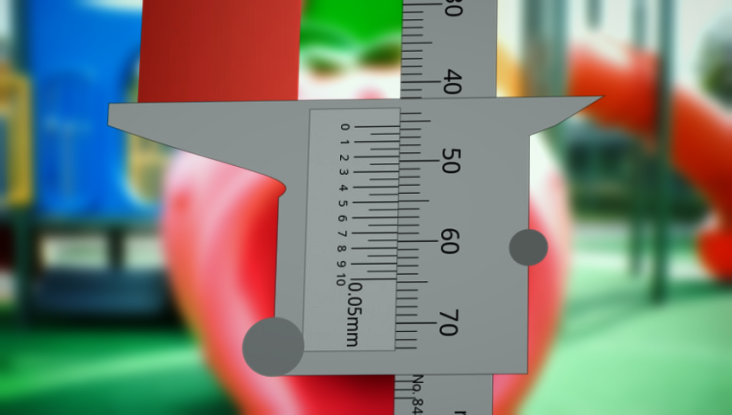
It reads 45.6,mm
